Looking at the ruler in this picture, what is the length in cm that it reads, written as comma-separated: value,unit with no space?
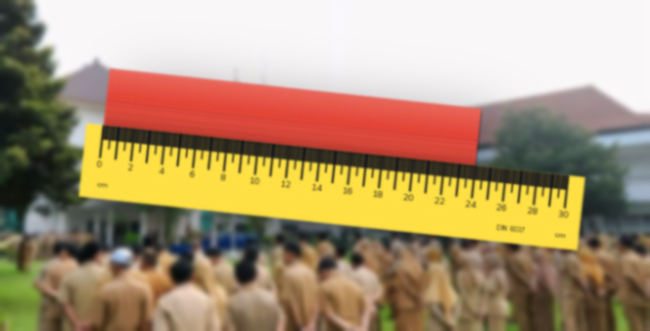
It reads 24,cm
